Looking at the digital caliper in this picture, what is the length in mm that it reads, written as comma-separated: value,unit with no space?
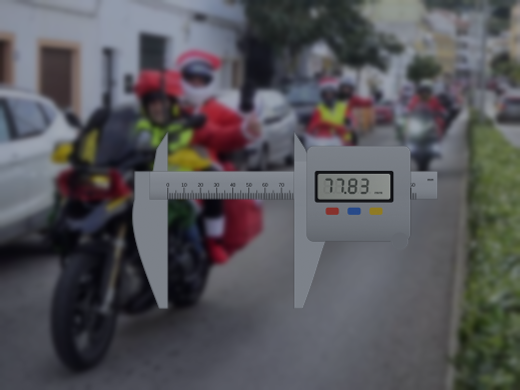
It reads 77.83,mm
